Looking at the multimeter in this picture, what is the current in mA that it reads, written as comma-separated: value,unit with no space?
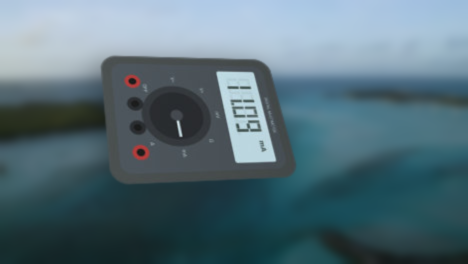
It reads 11.09,mA
